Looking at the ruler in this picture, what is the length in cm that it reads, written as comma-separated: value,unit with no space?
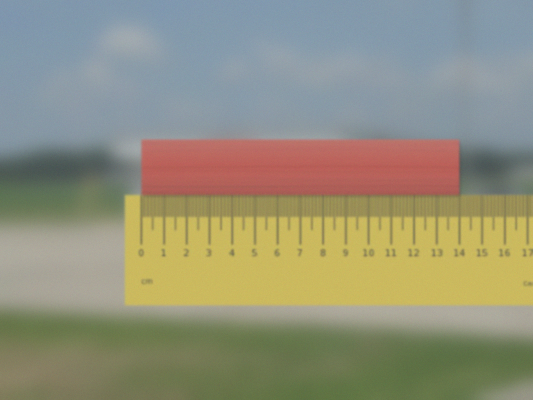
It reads 14,cm
